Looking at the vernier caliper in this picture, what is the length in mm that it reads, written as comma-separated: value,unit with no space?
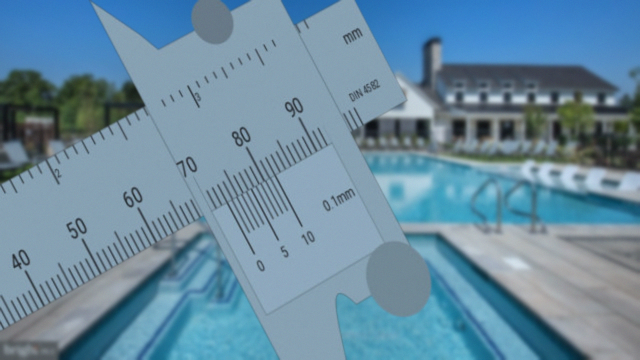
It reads 73.0,mm
